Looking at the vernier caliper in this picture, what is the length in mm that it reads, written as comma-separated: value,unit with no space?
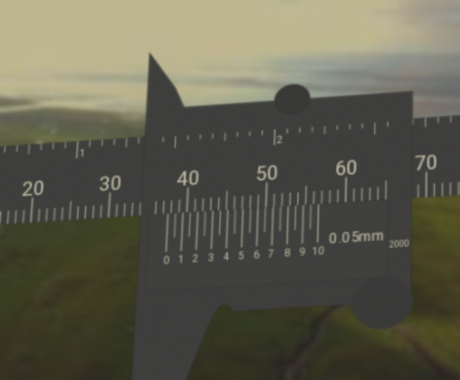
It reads 37.6,mm
